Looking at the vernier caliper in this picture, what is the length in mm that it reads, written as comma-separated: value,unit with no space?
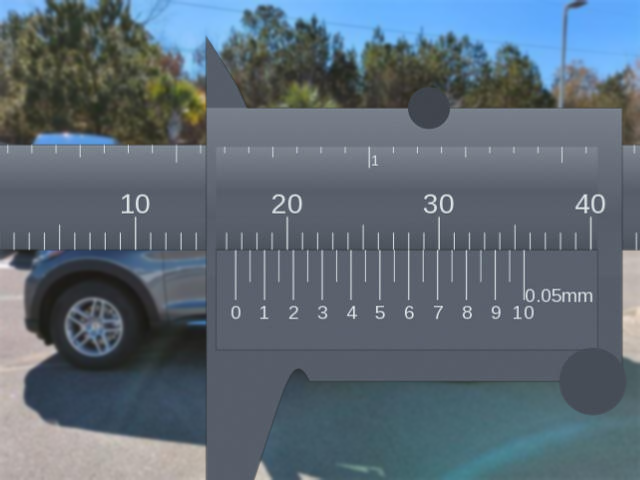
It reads 16.6,mm
